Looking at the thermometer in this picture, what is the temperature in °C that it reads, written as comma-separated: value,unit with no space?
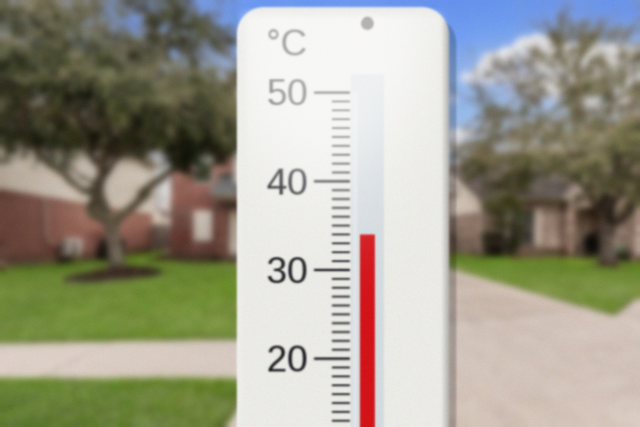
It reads 34,°C
